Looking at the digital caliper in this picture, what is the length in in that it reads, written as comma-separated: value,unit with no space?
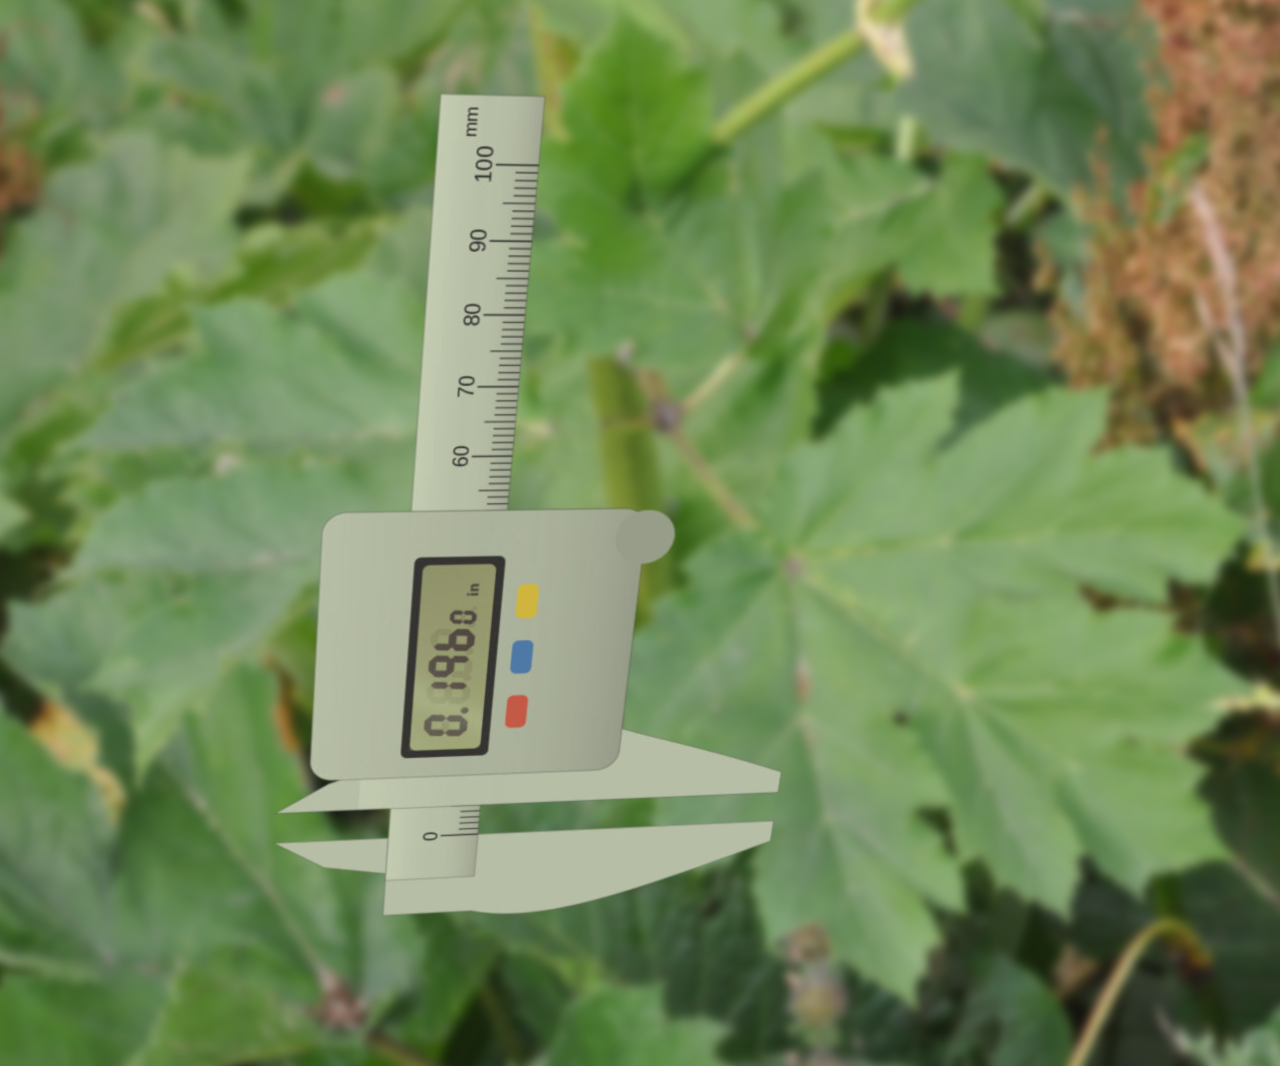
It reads 0.1960,in
